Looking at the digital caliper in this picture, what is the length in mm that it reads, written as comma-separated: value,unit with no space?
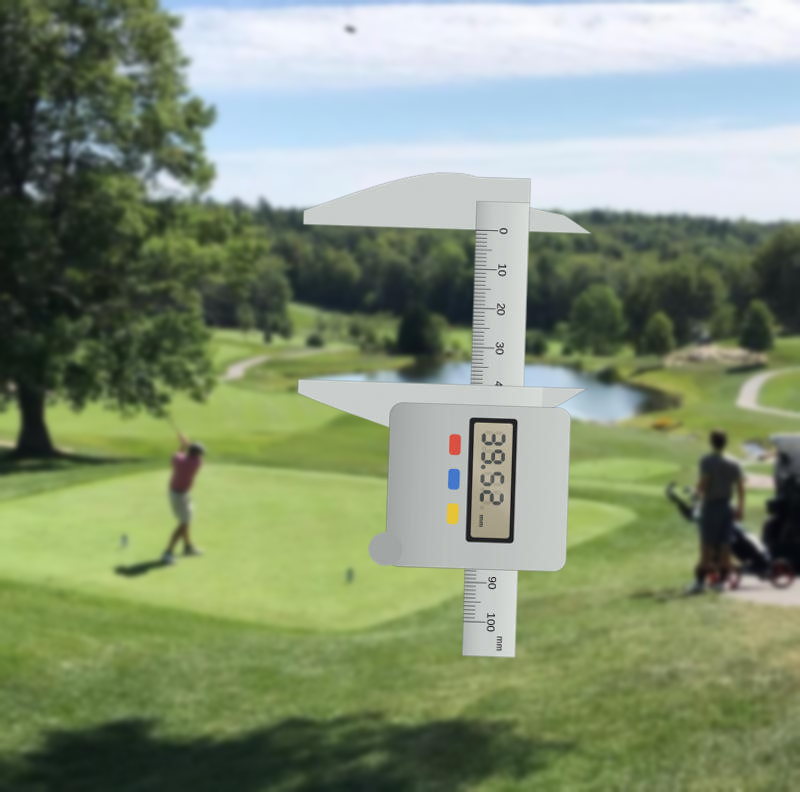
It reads 39.52,mm
